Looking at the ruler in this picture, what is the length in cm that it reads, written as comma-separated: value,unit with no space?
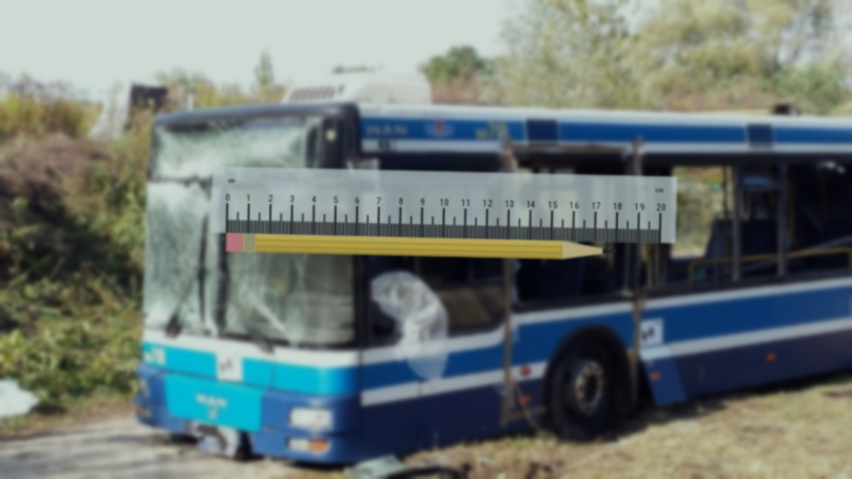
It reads 18,cm
